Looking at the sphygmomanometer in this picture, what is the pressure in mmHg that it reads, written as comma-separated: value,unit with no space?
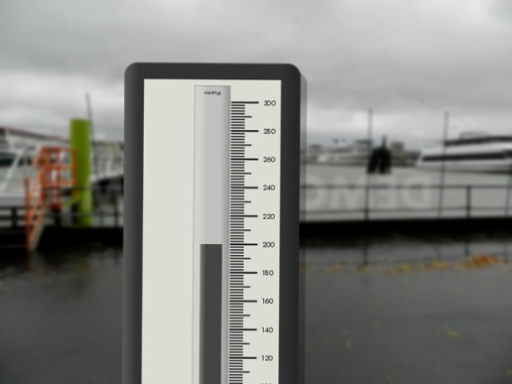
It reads 200,mmHg
